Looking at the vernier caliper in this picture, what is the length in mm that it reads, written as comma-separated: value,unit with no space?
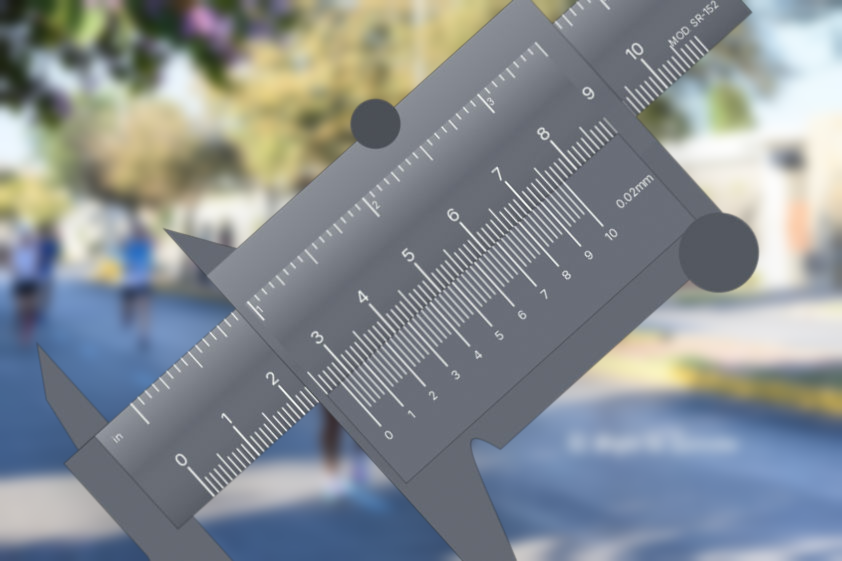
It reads 28.0,mm
